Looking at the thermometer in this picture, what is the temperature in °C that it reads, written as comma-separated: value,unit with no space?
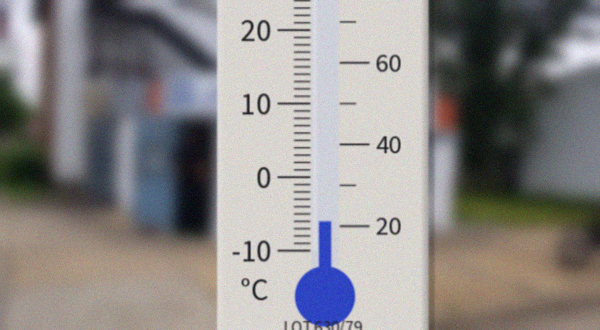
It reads -6,°C
